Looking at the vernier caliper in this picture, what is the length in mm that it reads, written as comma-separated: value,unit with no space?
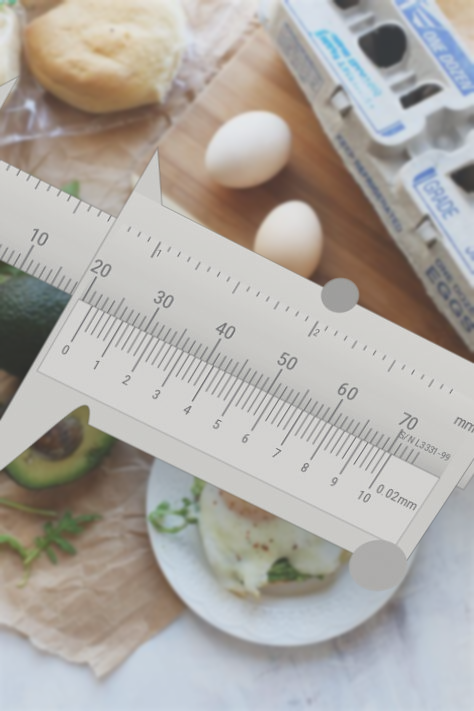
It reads 21.6,mm
